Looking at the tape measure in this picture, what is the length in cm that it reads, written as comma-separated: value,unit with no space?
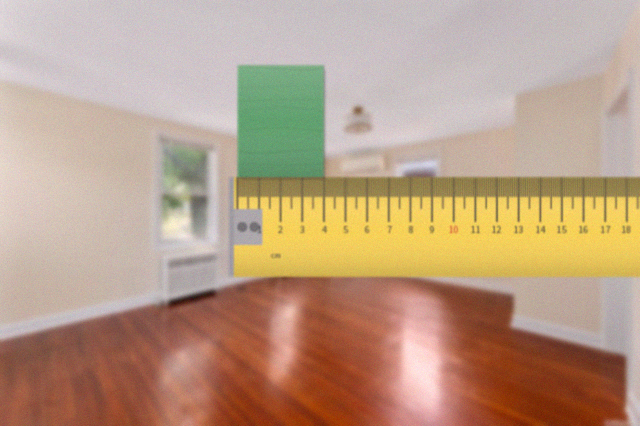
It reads 4,cm
